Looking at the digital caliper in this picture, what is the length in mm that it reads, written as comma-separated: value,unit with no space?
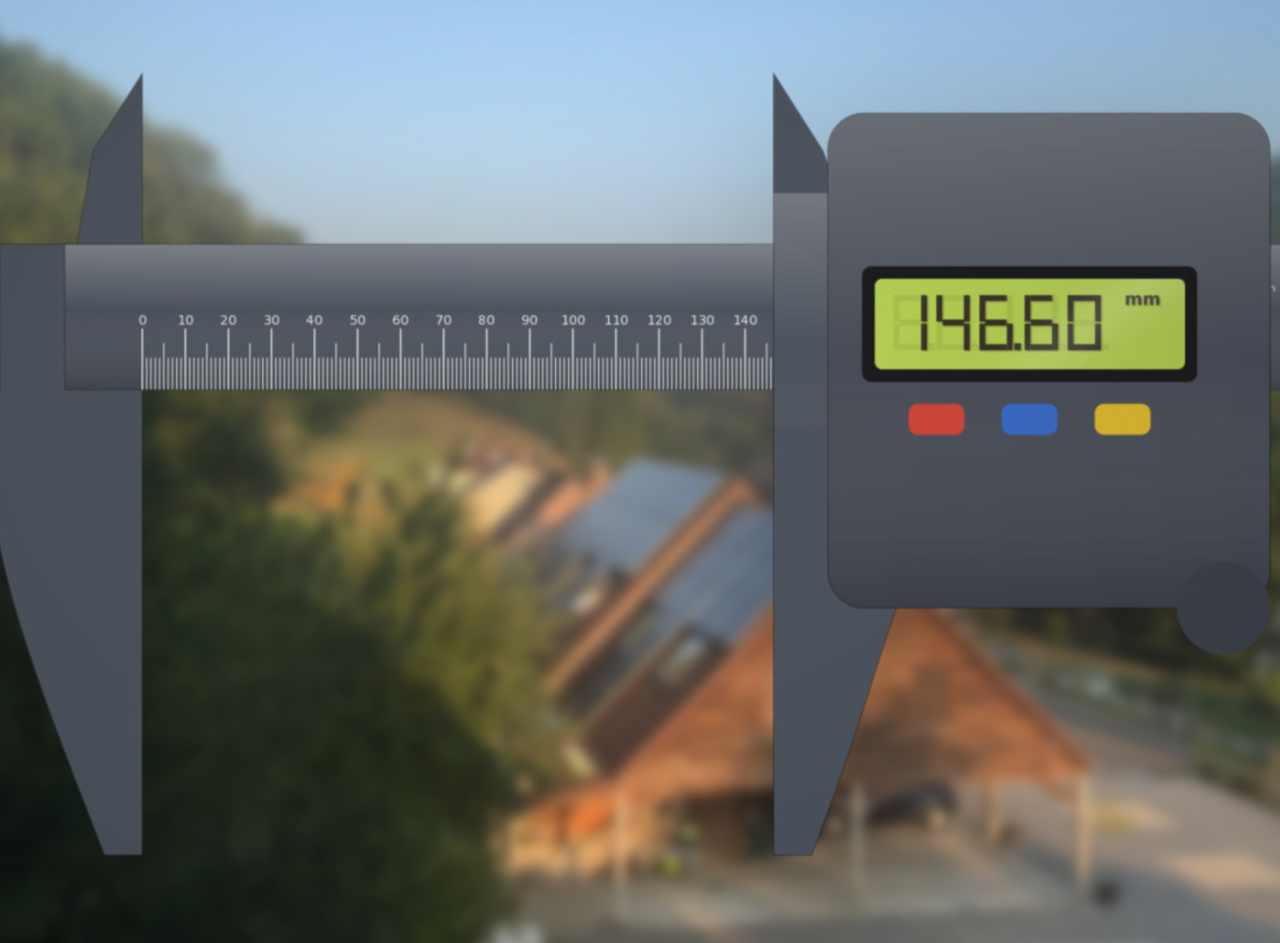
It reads 146.60,mm
